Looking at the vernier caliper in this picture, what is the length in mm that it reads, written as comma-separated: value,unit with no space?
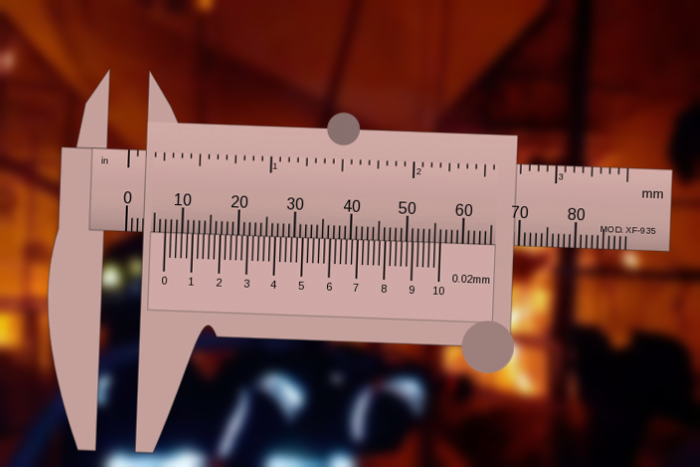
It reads 7.0,mm
